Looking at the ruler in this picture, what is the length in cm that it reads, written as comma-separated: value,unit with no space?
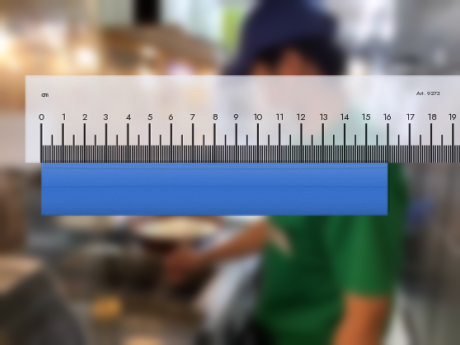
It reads 16,cm
